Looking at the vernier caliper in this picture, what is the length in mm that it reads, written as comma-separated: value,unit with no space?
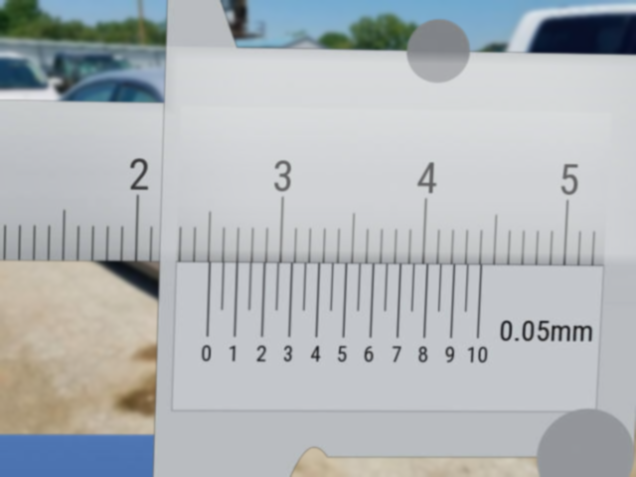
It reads 25.1,mm
